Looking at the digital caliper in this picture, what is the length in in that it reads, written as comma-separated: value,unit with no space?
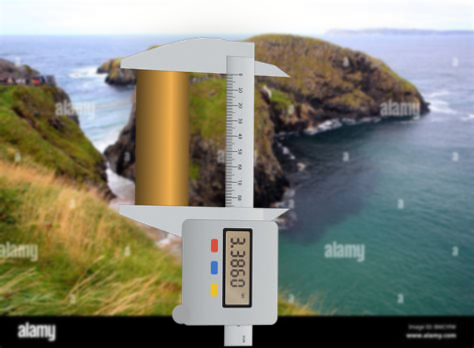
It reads 3.3860,in
